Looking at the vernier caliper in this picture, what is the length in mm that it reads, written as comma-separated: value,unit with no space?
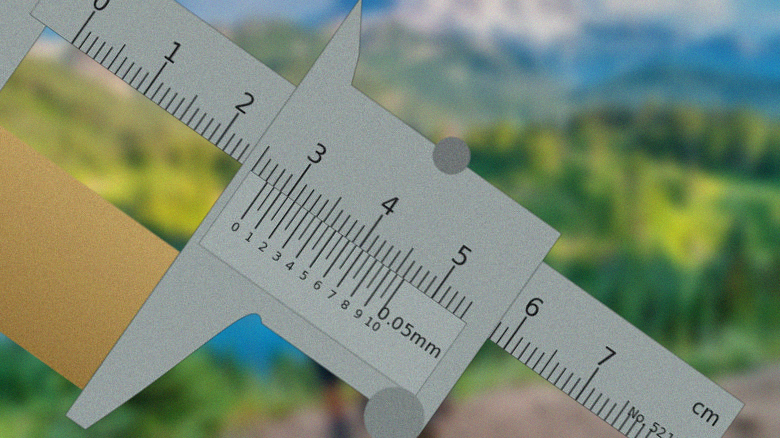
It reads 27.2,mm
